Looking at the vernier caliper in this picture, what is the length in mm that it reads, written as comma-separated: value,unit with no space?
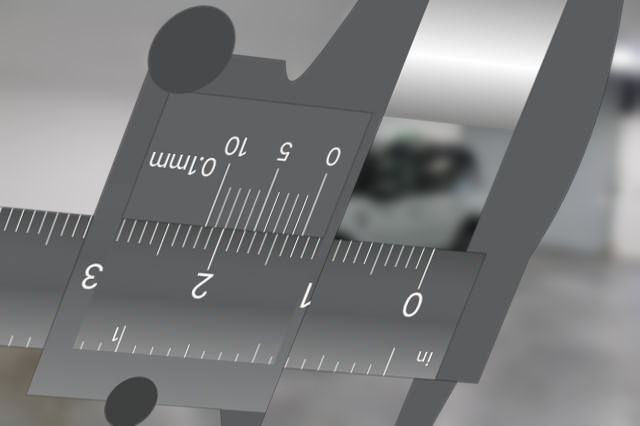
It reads 12.7,mm
